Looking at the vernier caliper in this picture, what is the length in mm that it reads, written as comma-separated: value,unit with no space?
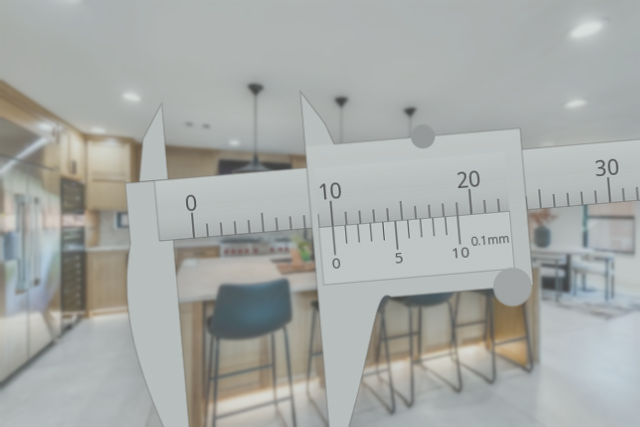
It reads 10.0,mm
